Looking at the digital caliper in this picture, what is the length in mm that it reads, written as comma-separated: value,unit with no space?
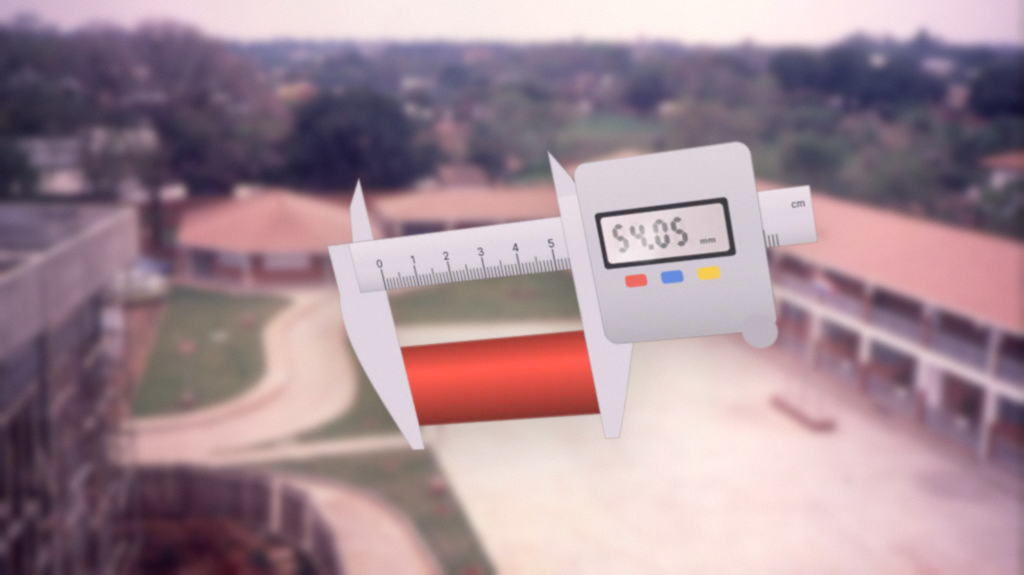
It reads 54.05,mm
